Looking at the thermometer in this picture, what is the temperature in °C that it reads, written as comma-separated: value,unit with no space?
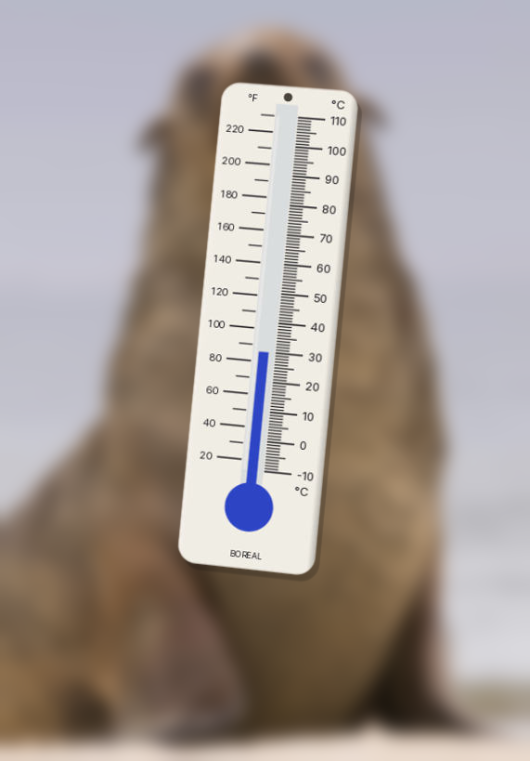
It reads 30,°C
